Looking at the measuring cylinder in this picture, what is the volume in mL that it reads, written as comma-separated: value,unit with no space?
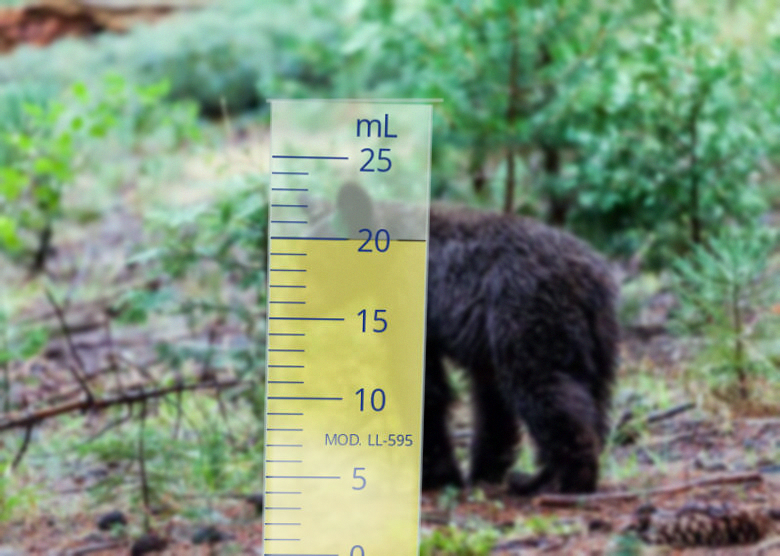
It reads 20,mL
